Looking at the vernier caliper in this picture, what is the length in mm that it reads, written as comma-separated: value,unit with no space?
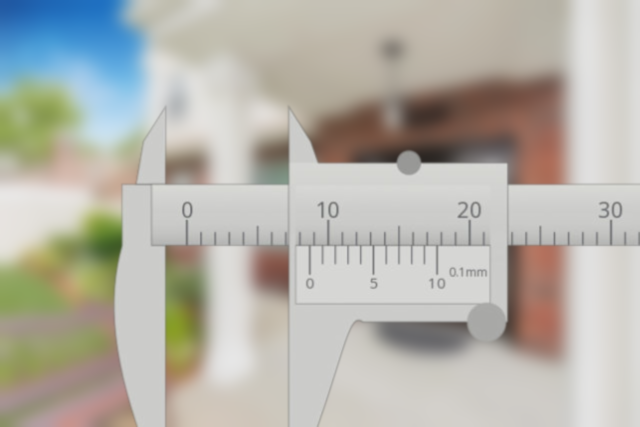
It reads 8.7,mm
